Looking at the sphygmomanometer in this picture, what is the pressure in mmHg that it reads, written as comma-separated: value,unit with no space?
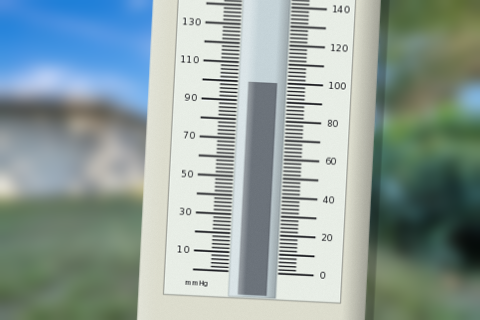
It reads 100,mmHg
